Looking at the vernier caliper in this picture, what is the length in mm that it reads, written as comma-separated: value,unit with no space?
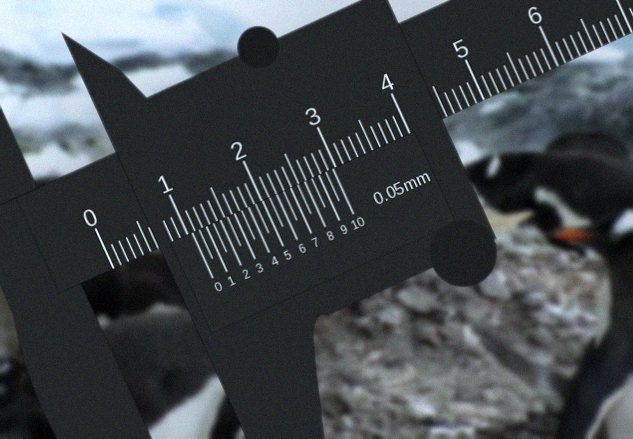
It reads 10.6,mm
